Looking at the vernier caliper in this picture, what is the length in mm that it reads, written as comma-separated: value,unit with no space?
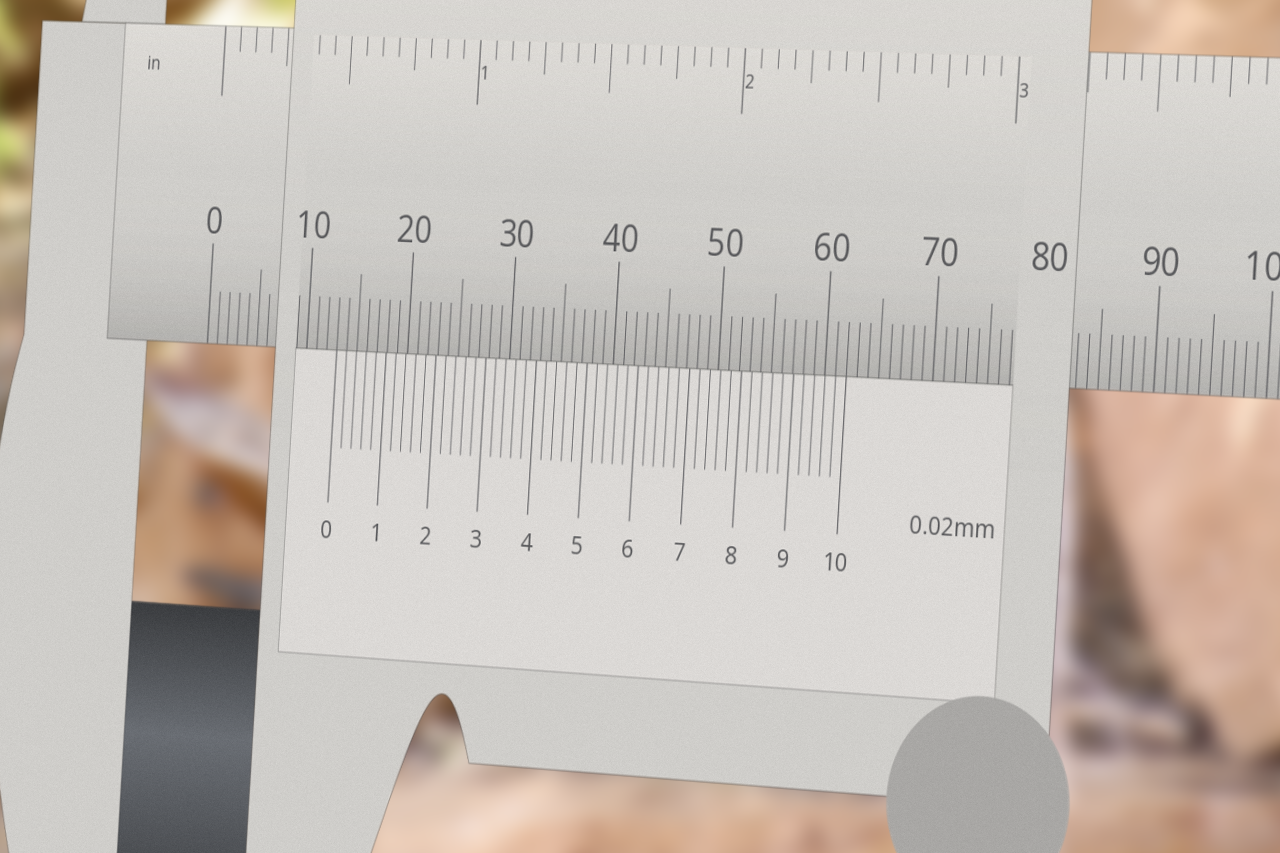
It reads 13.0,mm
